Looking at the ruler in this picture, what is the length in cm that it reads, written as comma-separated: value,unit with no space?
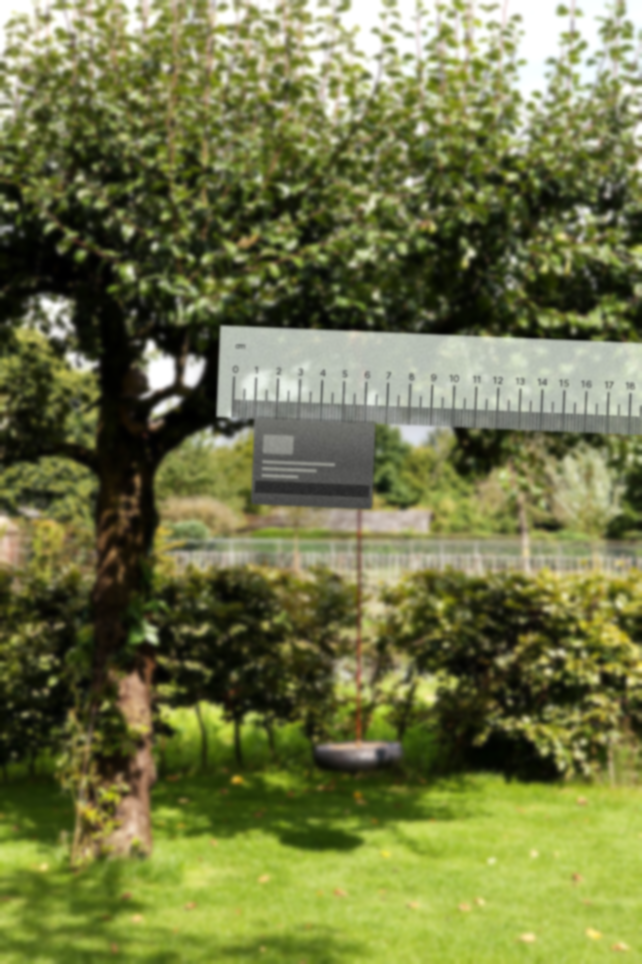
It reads 5.5,cm
